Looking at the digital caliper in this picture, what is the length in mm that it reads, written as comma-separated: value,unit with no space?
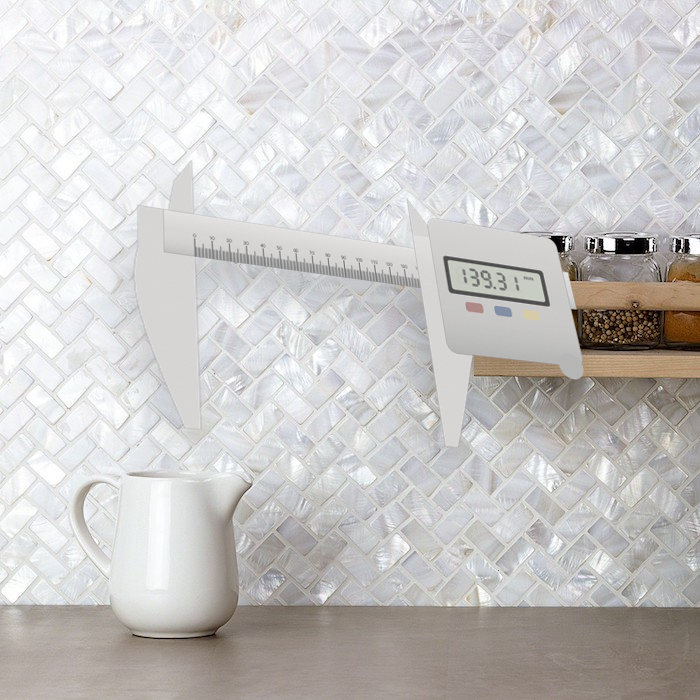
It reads 139.31,mm
